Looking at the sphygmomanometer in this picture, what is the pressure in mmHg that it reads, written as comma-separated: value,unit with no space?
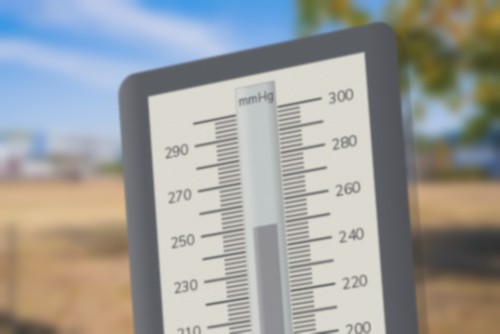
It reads 250,mmHg
